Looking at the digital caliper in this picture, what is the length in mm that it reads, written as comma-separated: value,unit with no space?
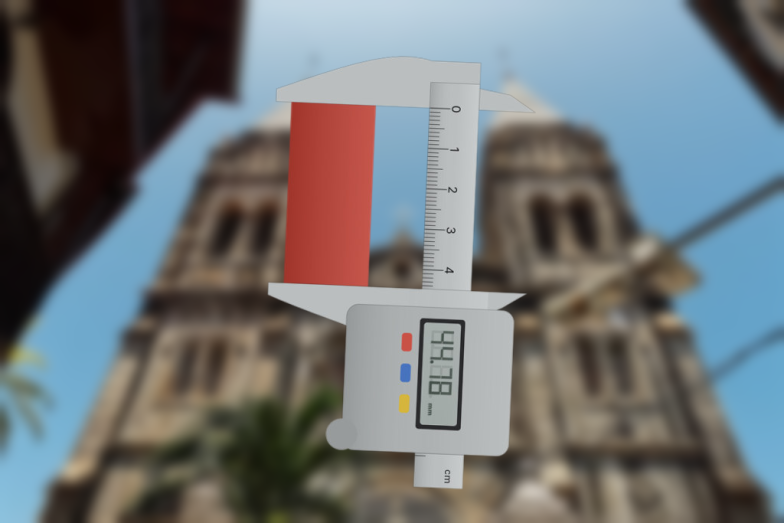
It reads 44.78,mm
